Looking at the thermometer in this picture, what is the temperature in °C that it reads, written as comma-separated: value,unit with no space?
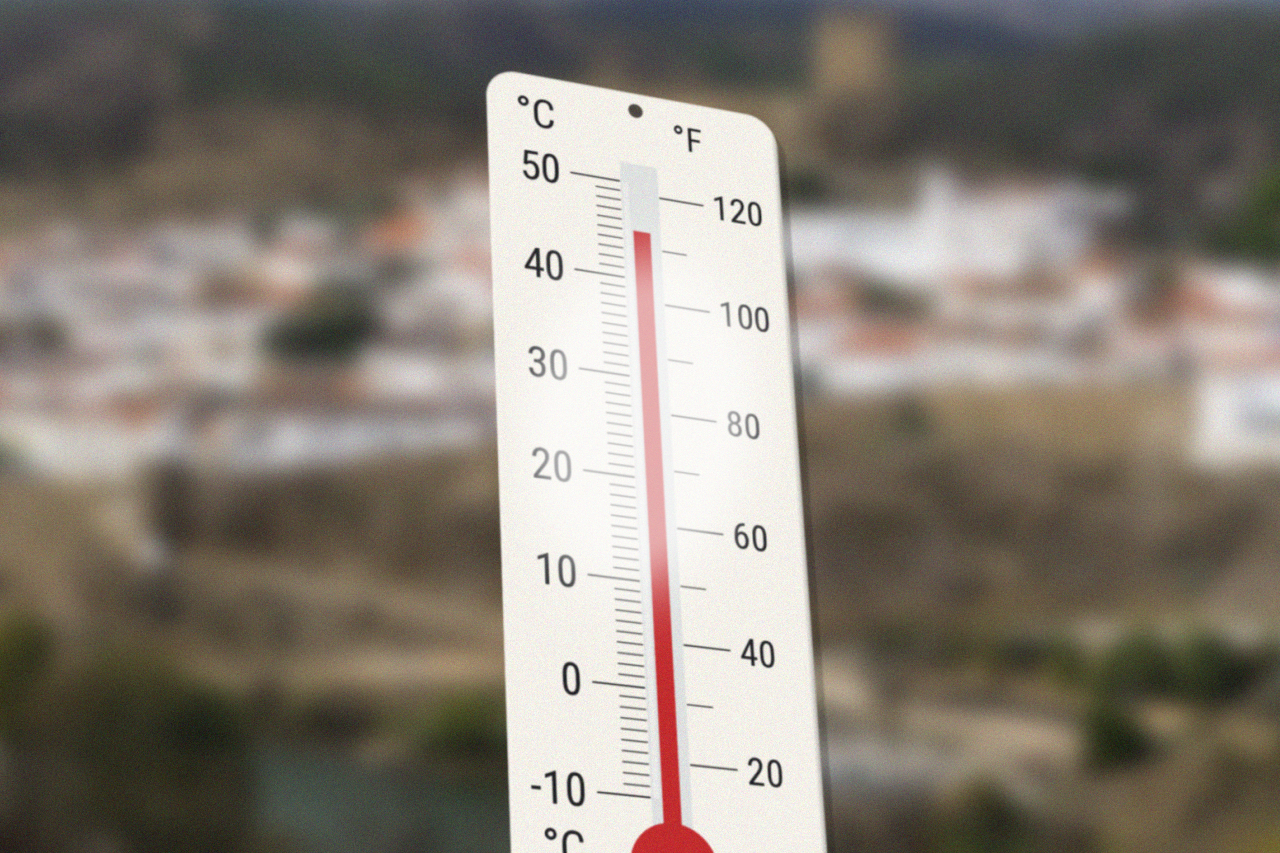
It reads 45,°C
